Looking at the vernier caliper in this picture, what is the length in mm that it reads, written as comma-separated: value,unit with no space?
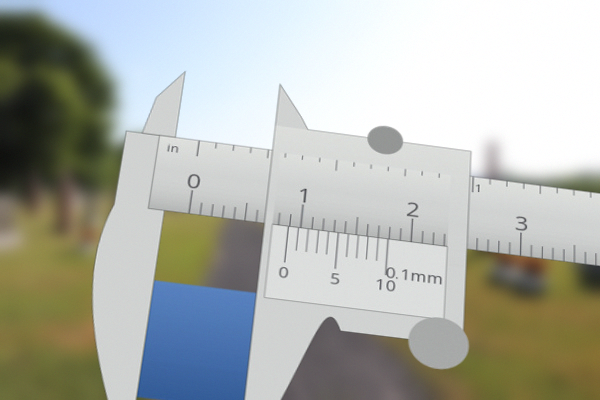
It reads 8.9,mm
